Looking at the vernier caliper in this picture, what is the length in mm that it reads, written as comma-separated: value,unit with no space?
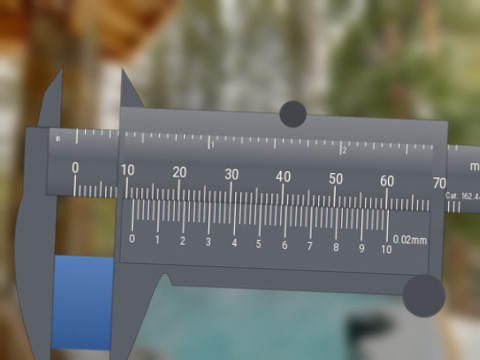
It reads 11.4,mm
